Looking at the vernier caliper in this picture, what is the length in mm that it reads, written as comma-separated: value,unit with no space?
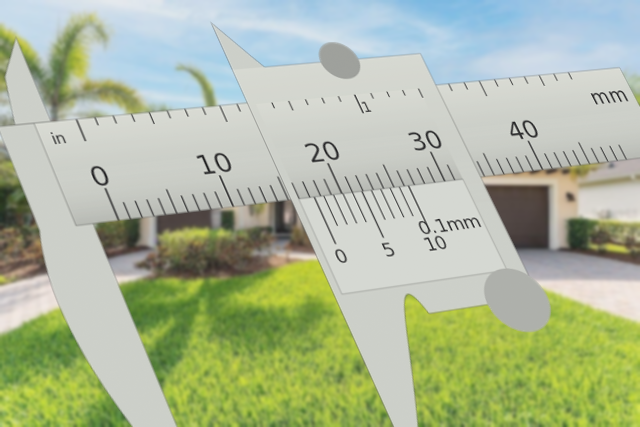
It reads 17.4,mm
